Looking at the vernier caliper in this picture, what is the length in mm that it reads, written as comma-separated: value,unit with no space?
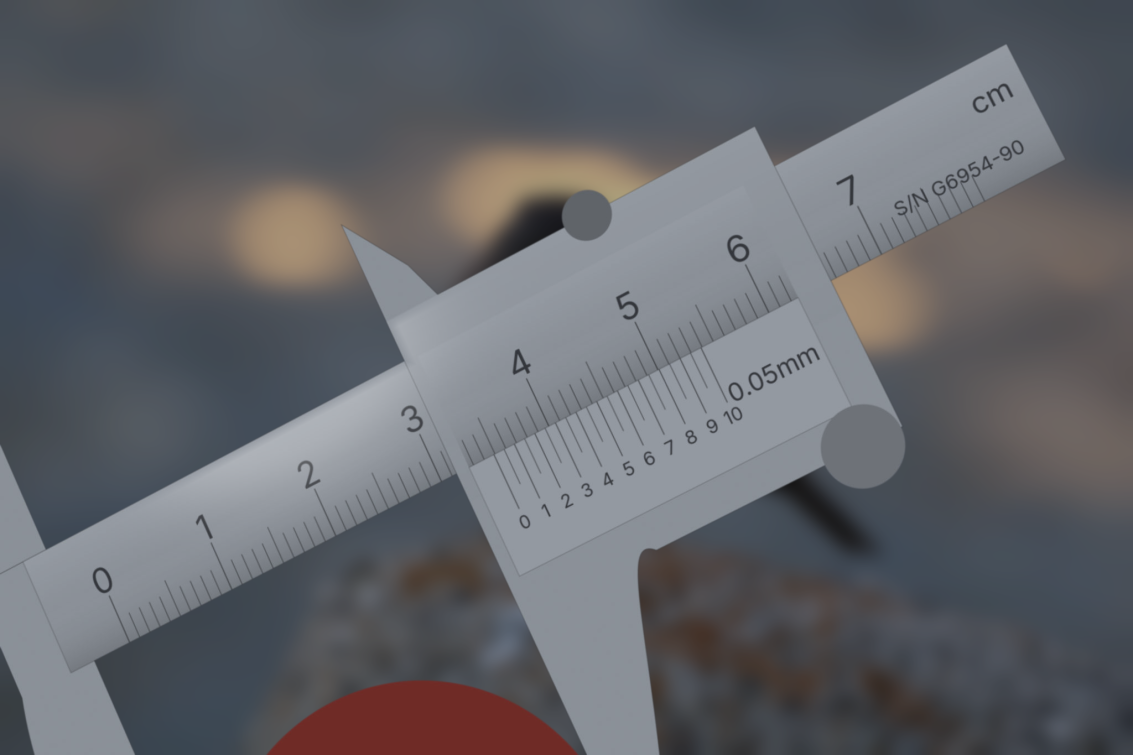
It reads 34.9,mm
